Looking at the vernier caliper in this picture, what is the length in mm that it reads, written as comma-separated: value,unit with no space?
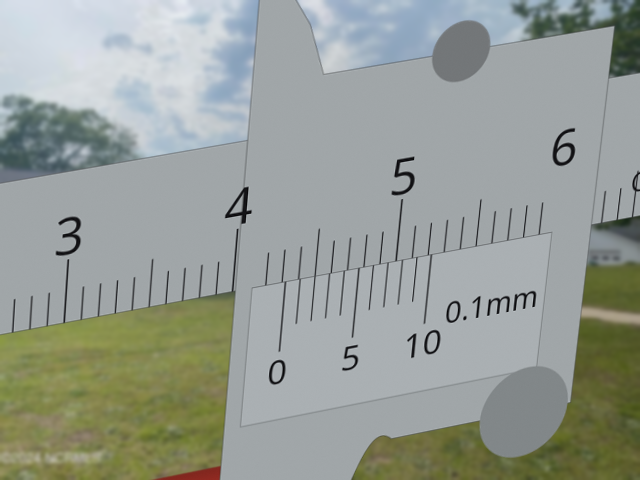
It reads 43.2,mm
